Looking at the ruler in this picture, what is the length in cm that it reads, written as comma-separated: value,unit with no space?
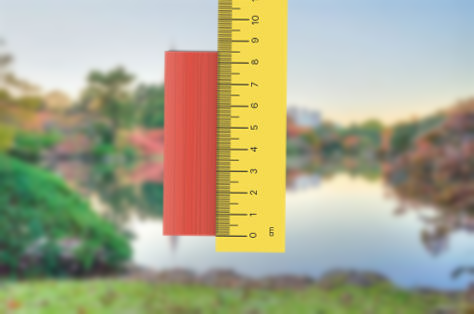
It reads 8.5,cm
